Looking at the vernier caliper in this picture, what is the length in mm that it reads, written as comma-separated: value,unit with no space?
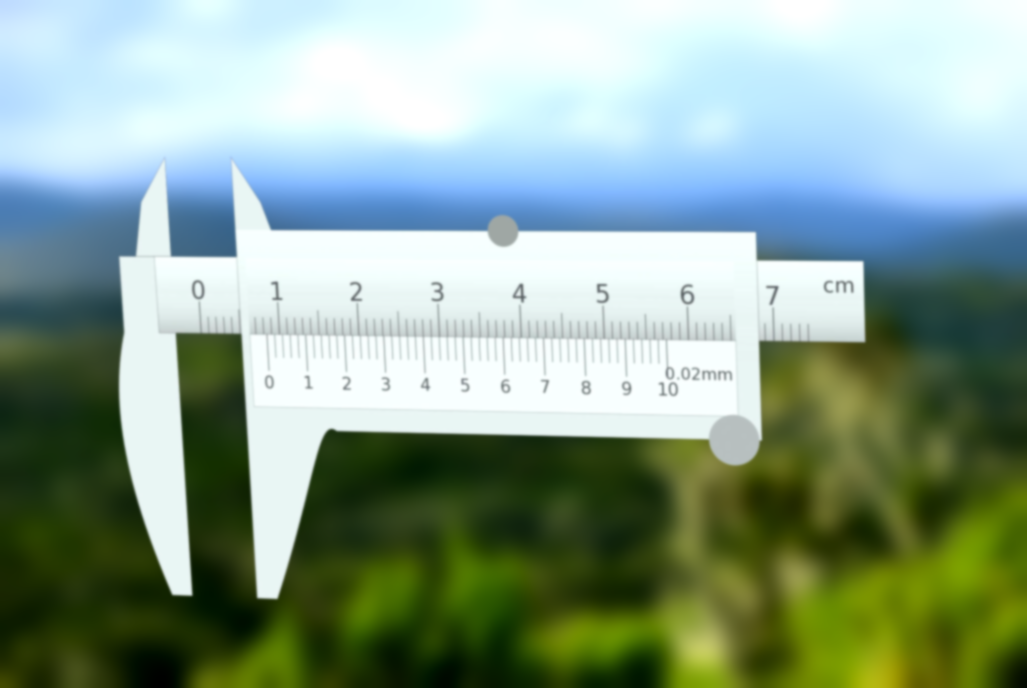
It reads 8.4,mm
